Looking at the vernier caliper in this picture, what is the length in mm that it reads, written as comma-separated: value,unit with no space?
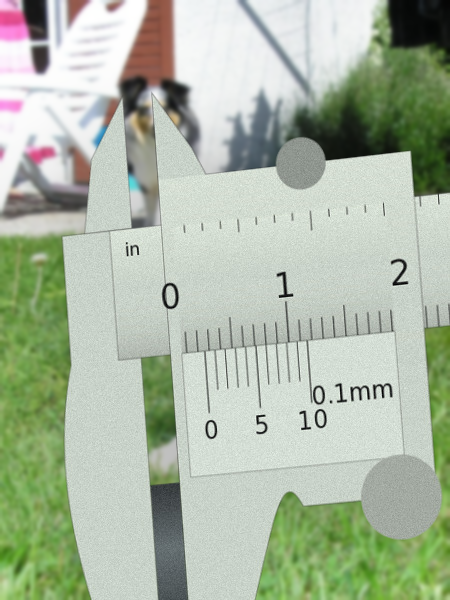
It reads 2.6,mm
